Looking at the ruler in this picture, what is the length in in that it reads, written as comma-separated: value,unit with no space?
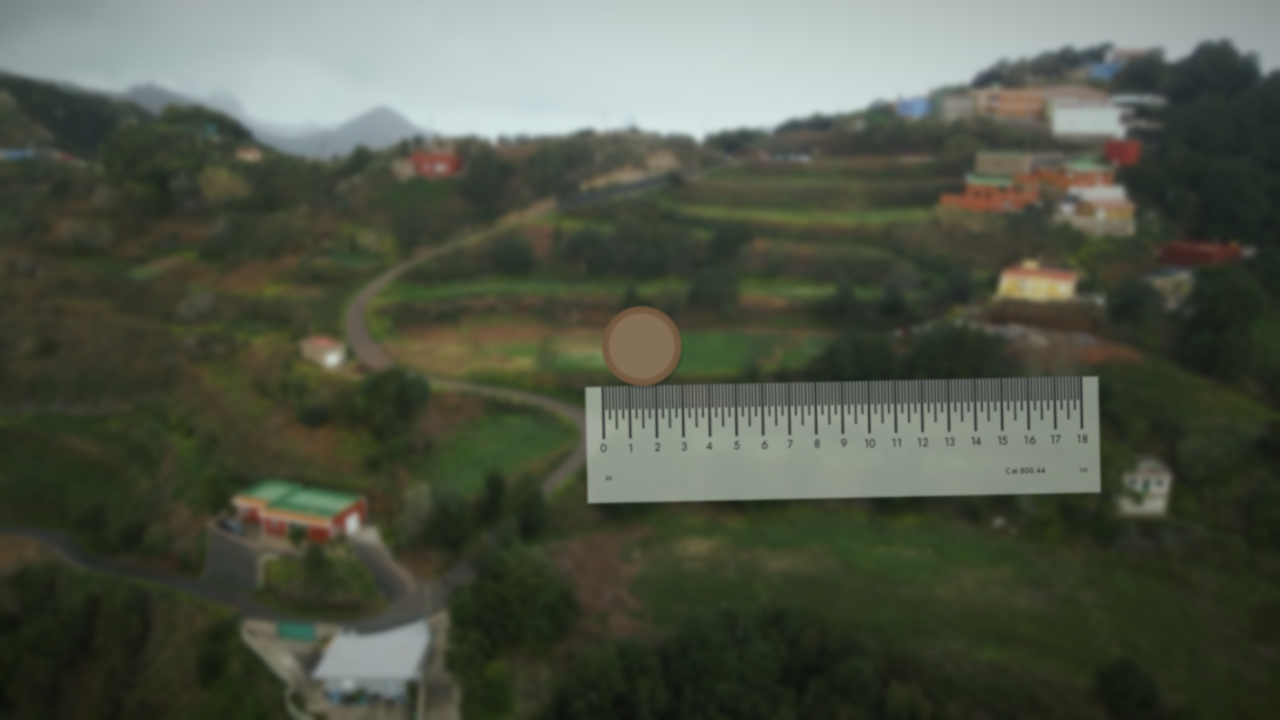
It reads 3,in
